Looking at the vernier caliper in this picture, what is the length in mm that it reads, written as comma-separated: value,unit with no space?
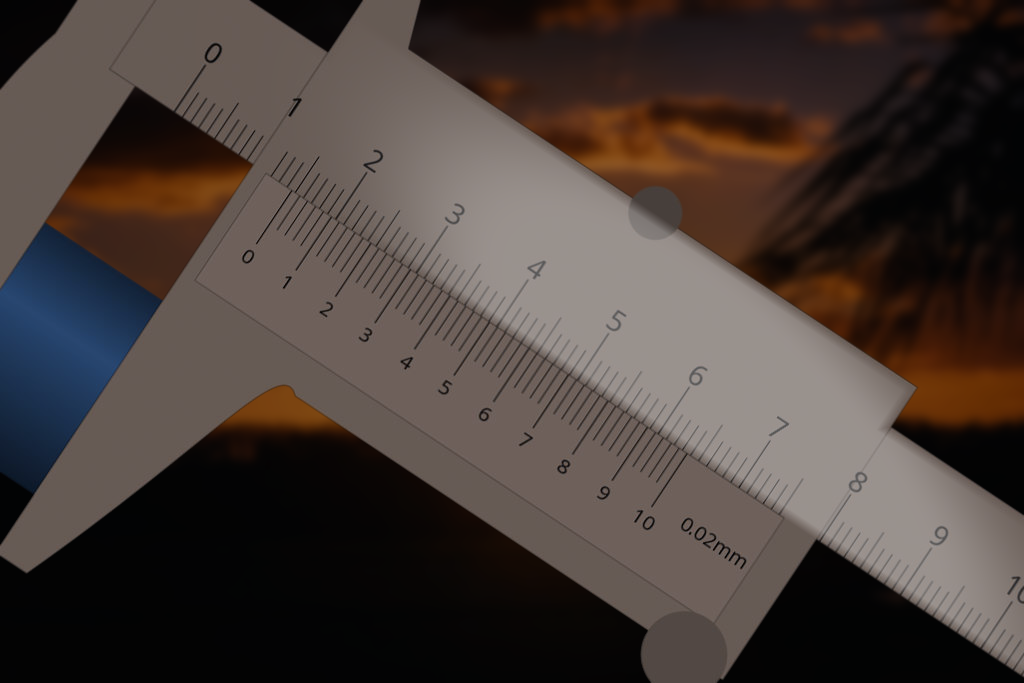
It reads 14.6,mm
